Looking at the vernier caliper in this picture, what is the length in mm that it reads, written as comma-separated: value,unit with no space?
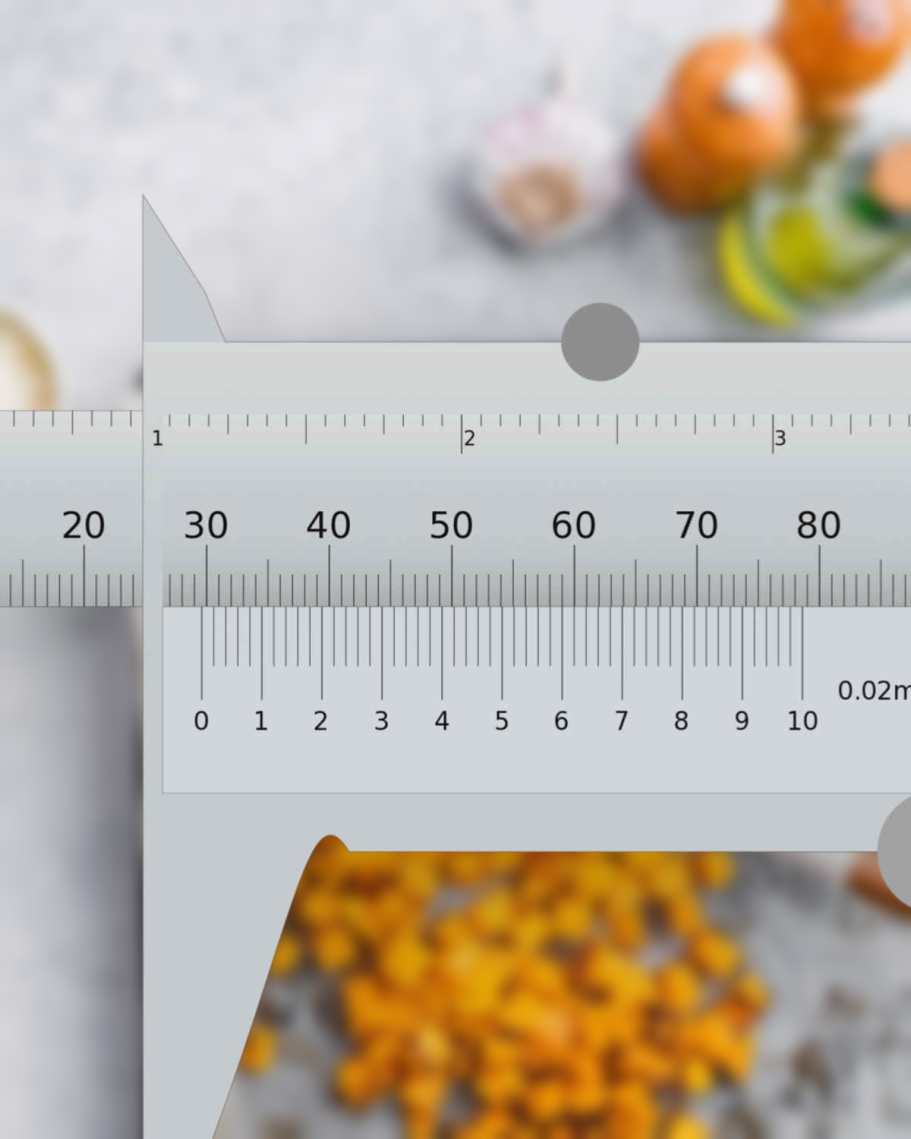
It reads 29.6,mm
